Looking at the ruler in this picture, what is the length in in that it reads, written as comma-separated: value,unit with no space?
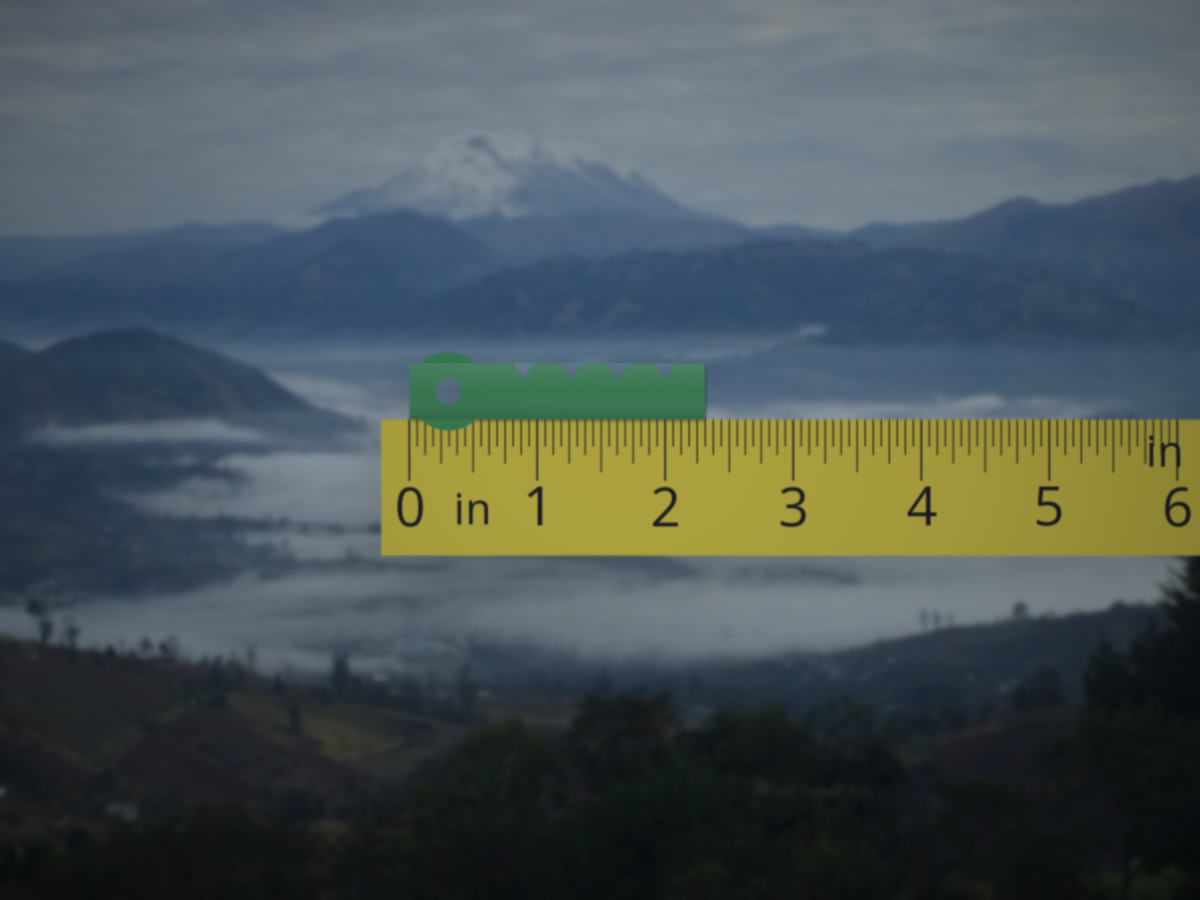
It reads 2.3125,in
